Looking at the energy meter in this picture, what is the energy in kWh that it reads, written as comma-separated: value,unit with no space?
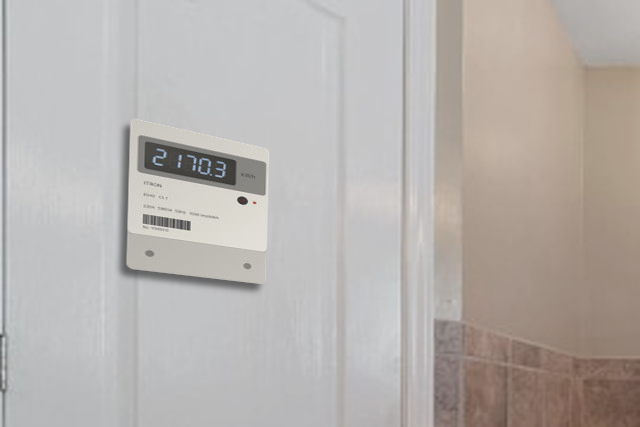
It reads 2170.3,kWh
